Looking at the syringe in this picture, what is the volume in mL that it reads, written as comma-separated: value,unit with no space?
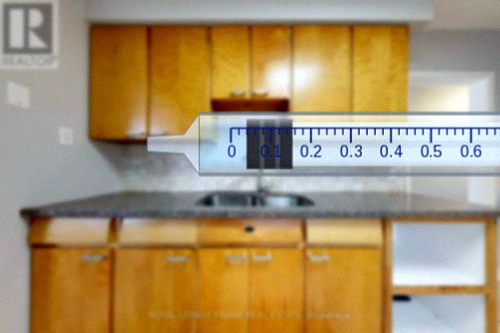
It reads 0.04,mL
